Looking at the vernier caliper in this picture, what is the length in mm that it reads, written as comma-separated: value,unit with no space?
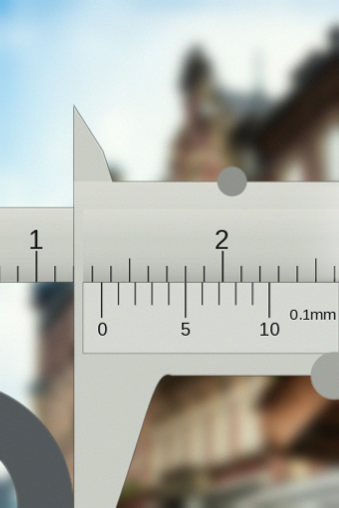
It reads 13.5,mm
